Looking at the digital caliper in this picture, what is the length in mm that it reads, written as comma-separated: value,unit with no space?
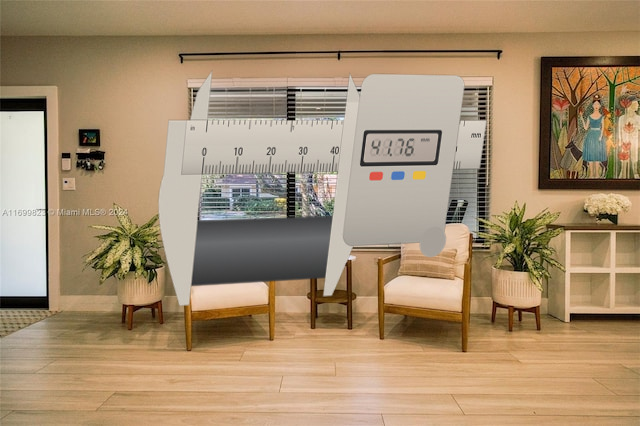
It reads 41.76,mm
